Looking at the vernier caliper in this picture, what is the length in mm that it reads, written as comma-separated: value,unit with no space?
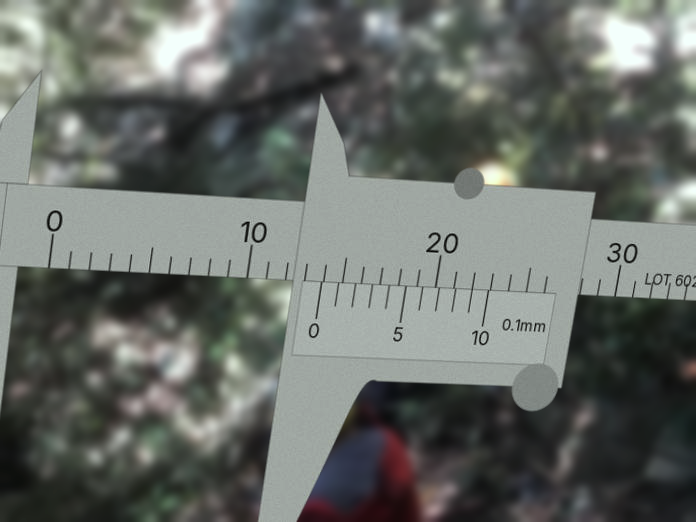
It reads 13.9,mm
